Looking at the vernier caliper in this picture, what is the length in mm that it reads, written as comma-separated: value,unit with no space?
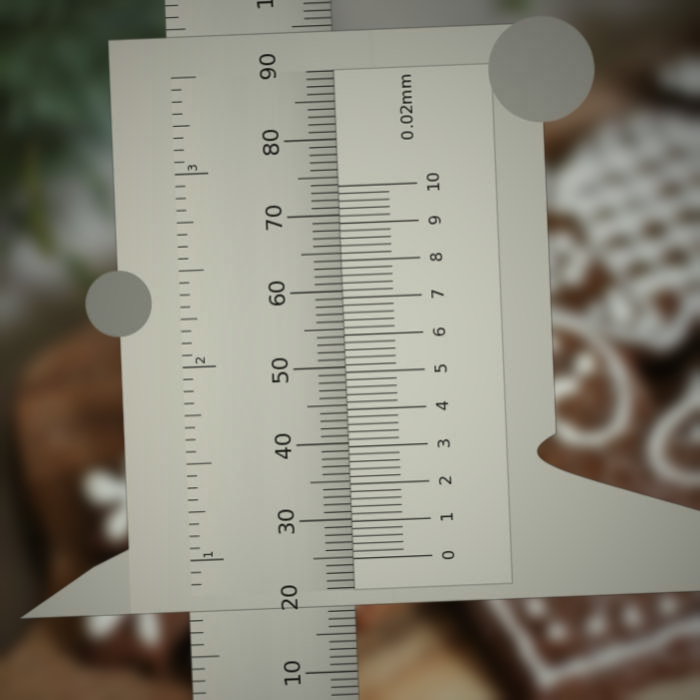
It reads 24.8,mm
